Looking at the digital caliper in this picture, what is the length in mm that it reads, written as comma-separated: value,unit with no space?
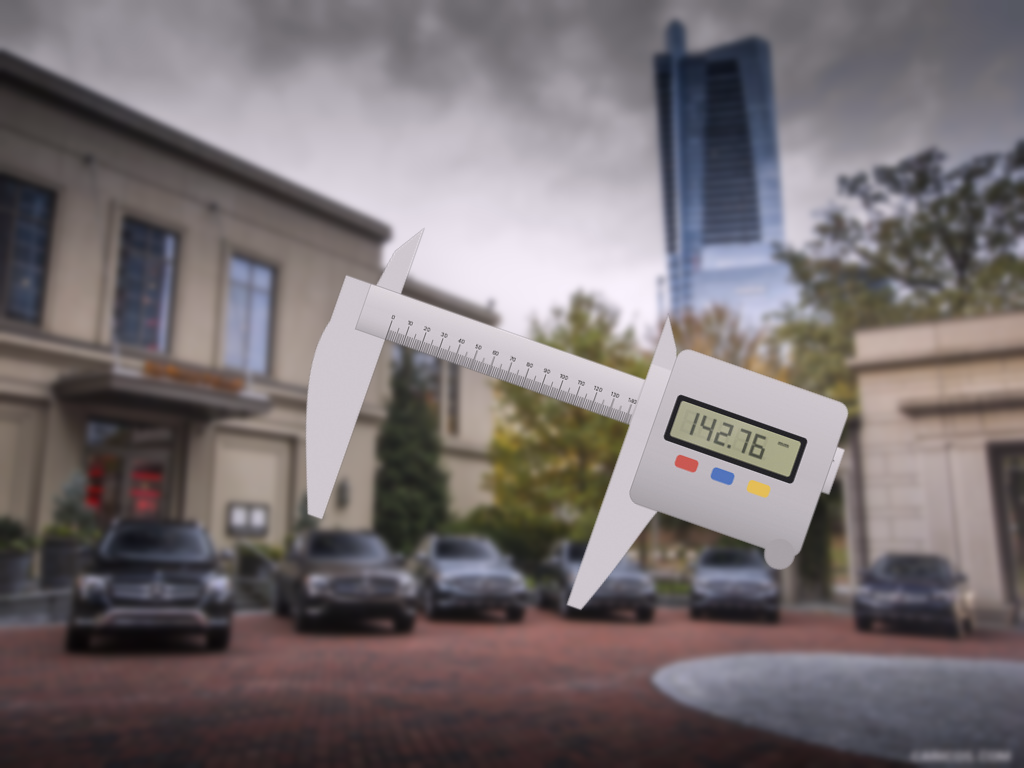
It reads 142.76,mm
